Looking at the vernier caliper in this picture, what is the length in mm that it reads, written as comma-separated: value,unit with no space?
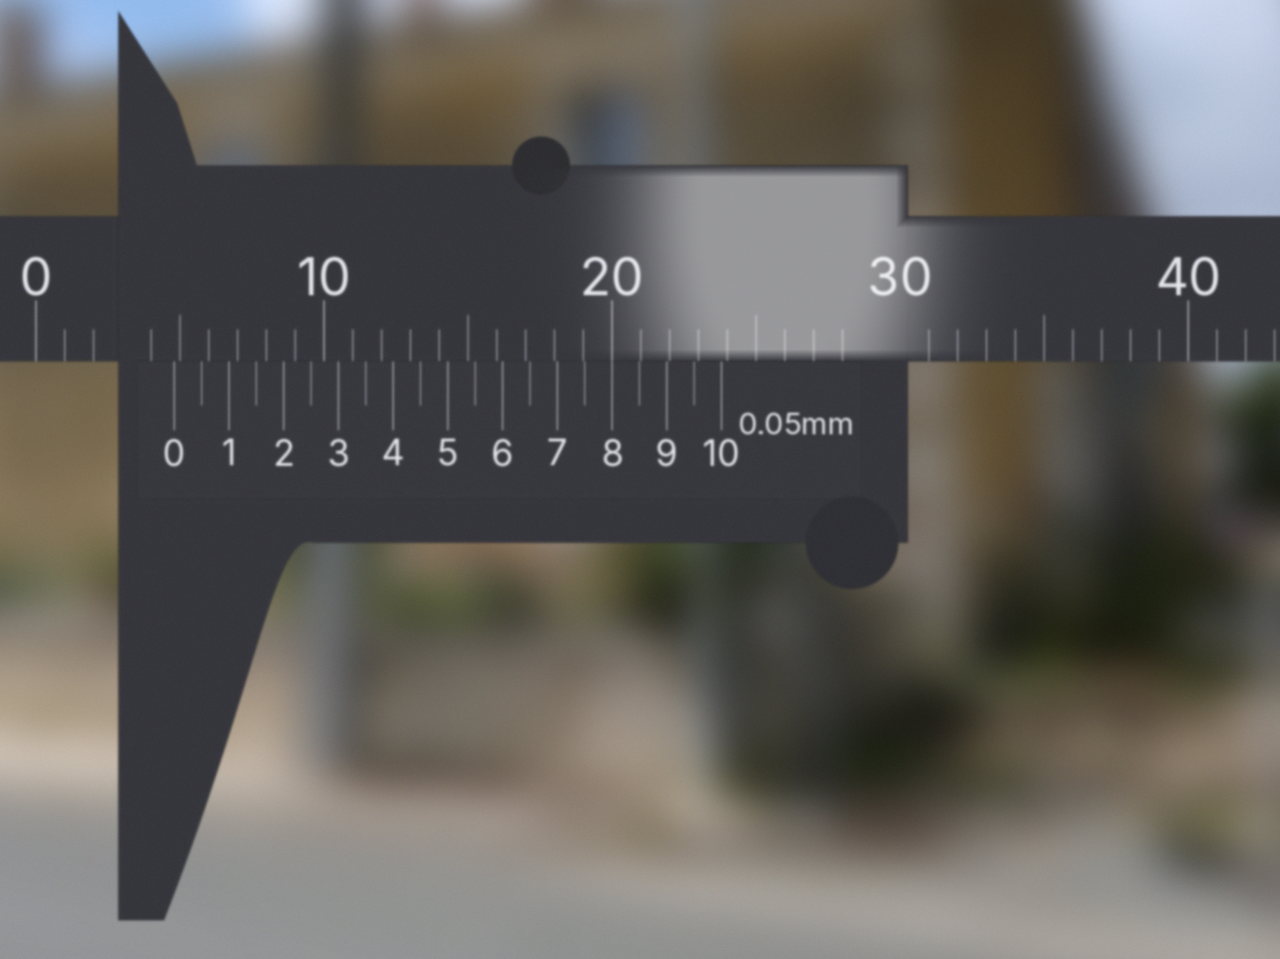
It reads 4.8,mm
